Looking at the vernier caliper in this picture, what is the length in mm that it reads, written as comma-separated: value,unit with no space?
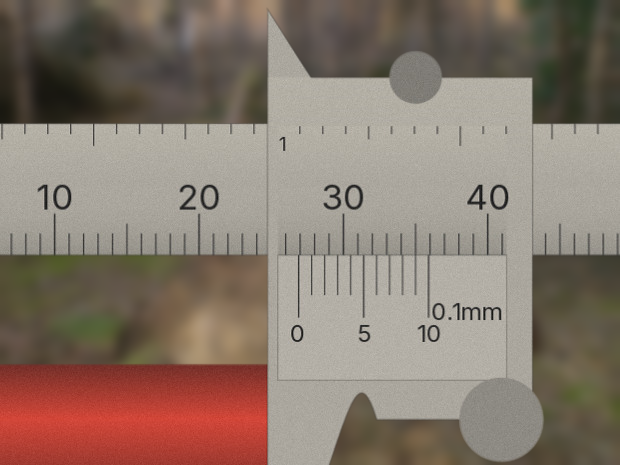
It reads 26.9,mm
